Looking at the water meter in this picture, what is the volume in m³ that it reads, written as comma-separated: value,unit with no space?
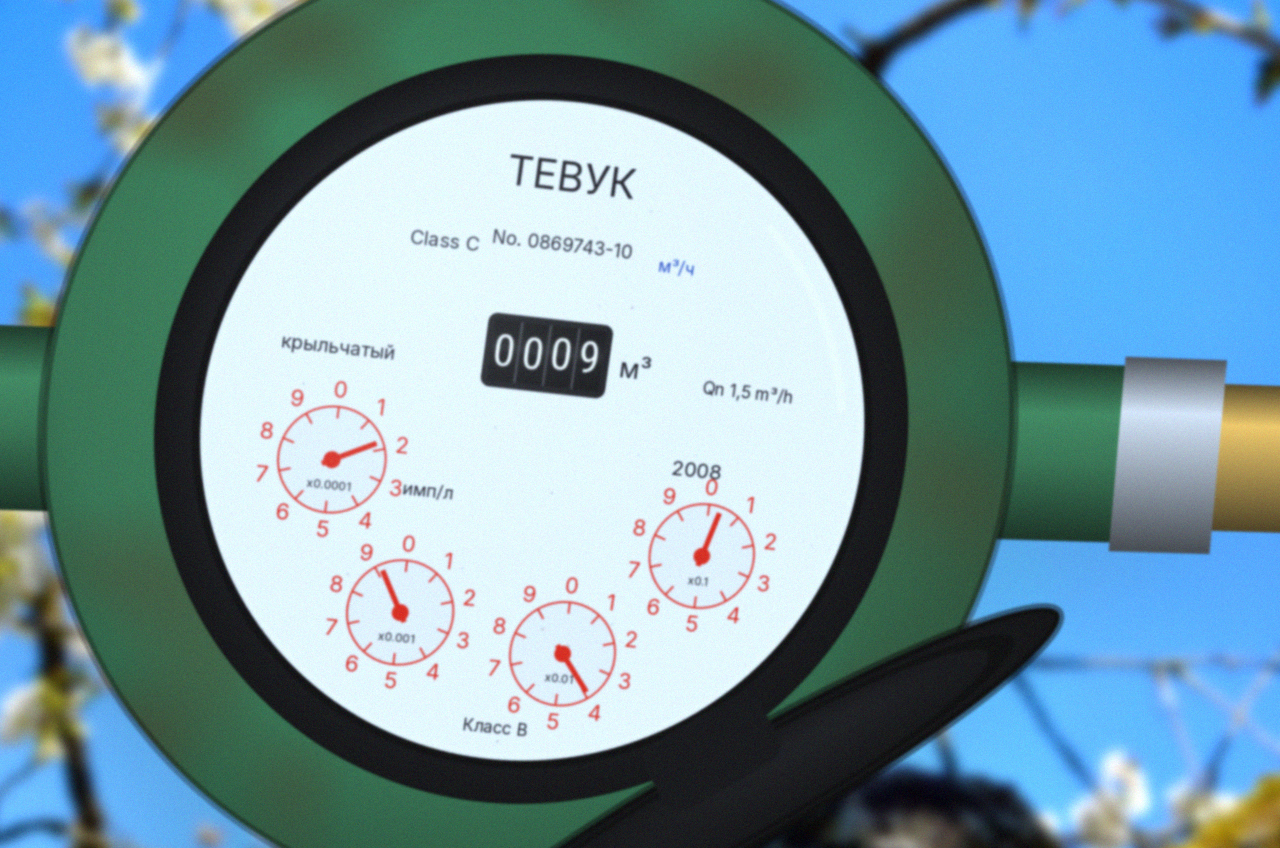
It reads 9.0391,m³
